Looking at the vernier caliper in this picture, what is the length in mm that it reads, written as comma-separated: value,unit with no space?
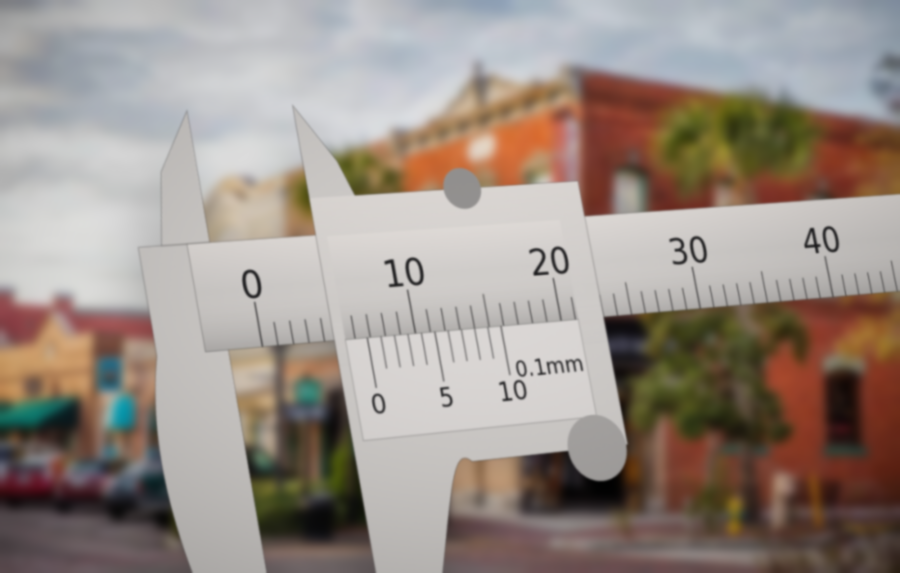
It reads 6.8,mm
